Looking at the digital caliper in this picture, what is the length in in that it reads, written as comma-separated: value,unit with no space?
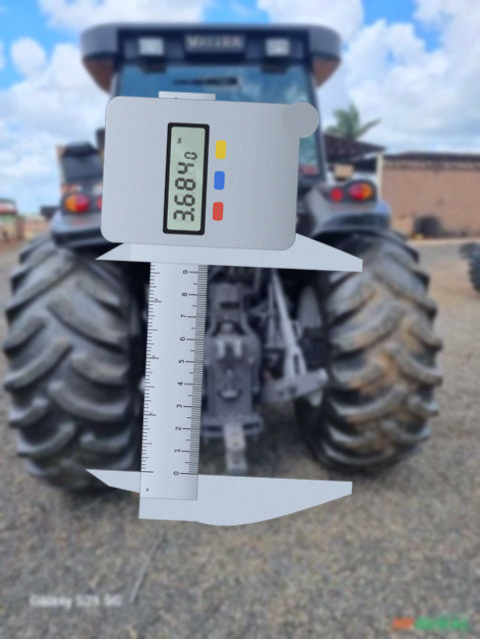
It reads 3.6840,in
